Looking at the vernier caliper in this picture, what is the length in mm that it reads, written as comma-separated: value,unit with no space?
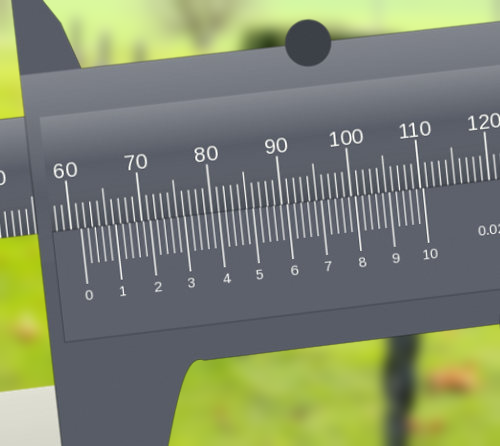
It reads 61.4,mm
